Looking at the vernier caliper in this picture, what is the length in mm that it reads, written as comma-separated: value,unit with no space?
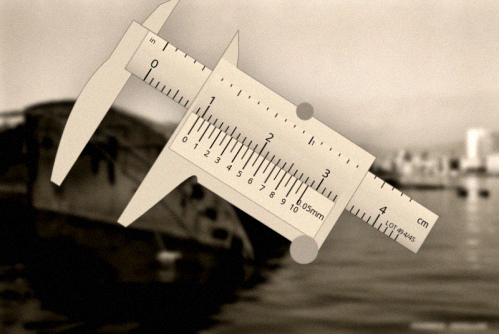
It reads 9.6,mm
